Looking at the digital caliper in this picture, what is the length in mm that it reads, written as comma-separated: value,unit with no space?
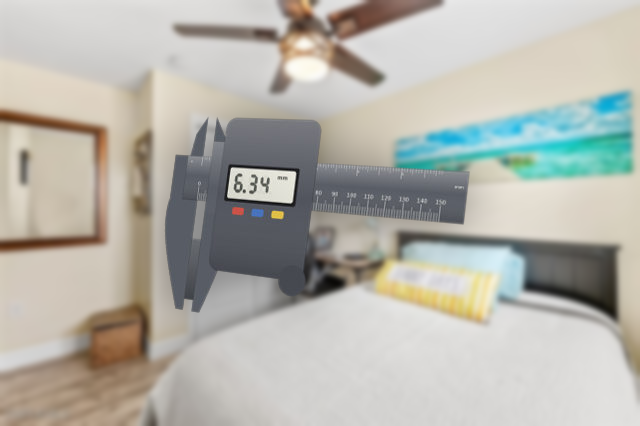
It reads 6.34,mm
